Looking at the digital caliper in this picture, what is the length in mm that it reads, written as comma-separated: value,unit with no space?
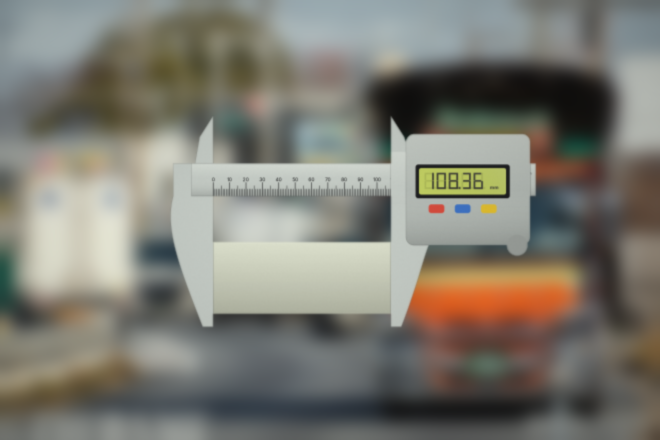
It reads 108.36,mm
